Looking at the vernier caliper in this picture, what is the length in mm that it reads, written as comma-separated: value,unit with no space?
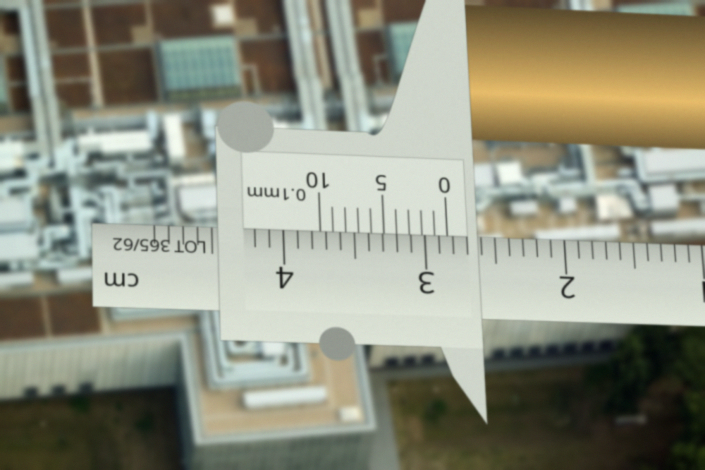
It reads 28.4,mm
